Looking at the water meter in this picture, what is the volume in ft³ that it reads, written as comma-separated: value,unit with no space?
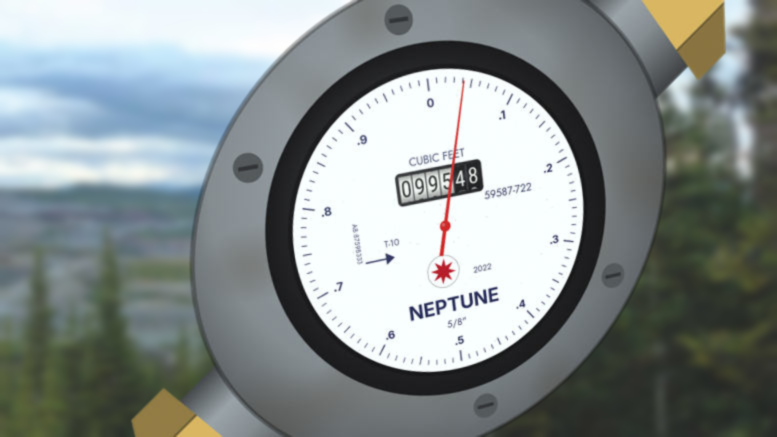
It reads 99548.04,ft³
